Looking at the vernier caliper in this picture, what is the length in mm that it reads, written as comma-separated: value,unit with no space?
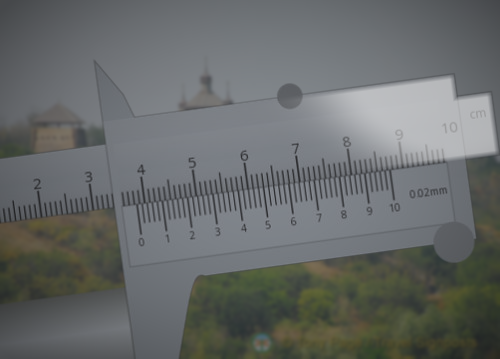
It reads 38.5,mm
